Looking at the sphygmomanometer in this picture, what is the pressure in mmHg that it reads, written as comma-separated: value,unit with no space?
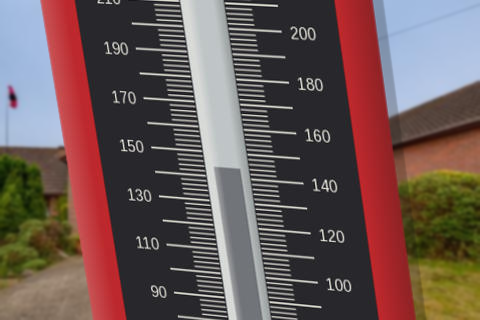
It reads 144,mmHg
